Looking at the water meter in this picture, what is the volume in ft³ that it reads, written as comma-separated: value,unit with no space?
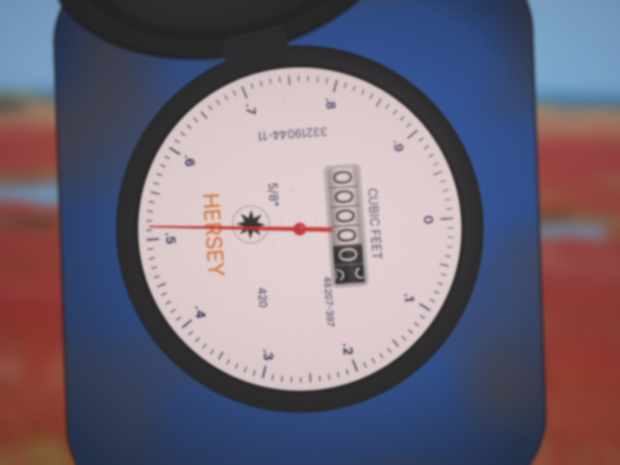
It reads 5.51,ft³
